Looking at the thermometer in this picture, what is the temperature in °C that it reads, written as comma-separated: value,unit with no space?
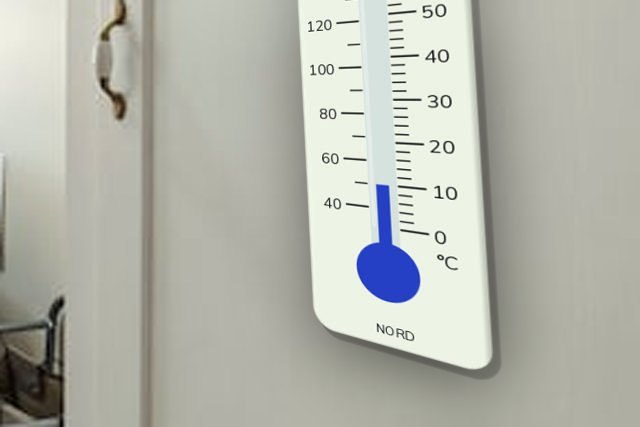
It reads 10,°C
